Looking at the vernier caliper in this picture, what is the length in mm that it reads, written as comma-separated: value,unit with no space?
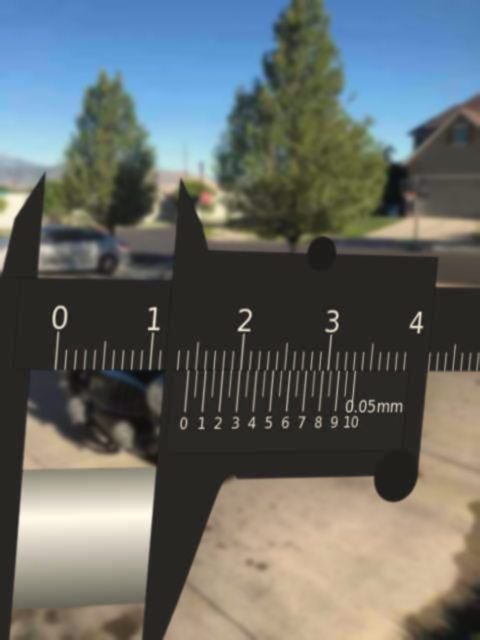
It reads 14.2,mm
